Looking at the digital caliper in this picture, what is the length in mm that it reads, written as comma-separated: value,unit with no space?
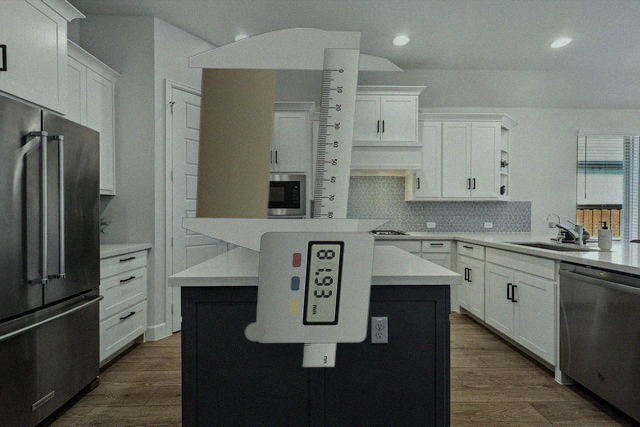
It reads 81.93,mm
